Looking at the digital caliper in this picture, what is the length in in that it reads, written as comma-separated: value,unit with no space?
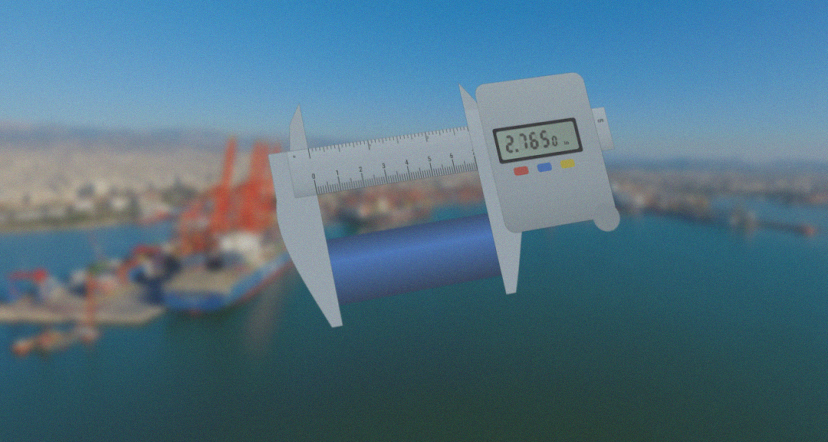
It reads 2.7650,in
